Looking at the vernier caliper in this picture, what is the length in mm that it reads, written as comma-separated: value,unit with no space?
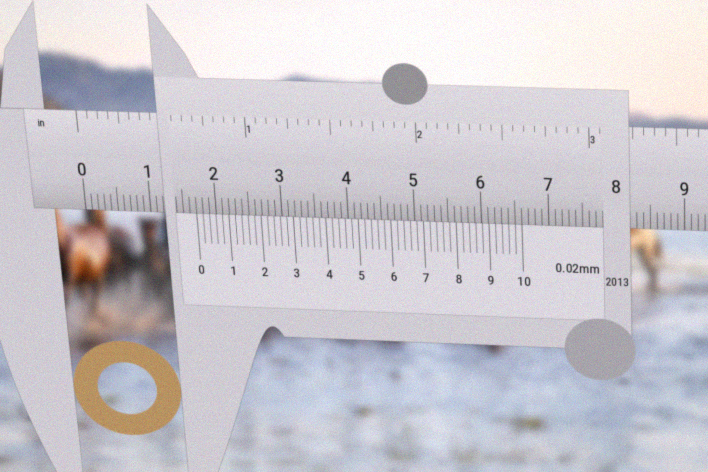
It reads 17.0,mm
